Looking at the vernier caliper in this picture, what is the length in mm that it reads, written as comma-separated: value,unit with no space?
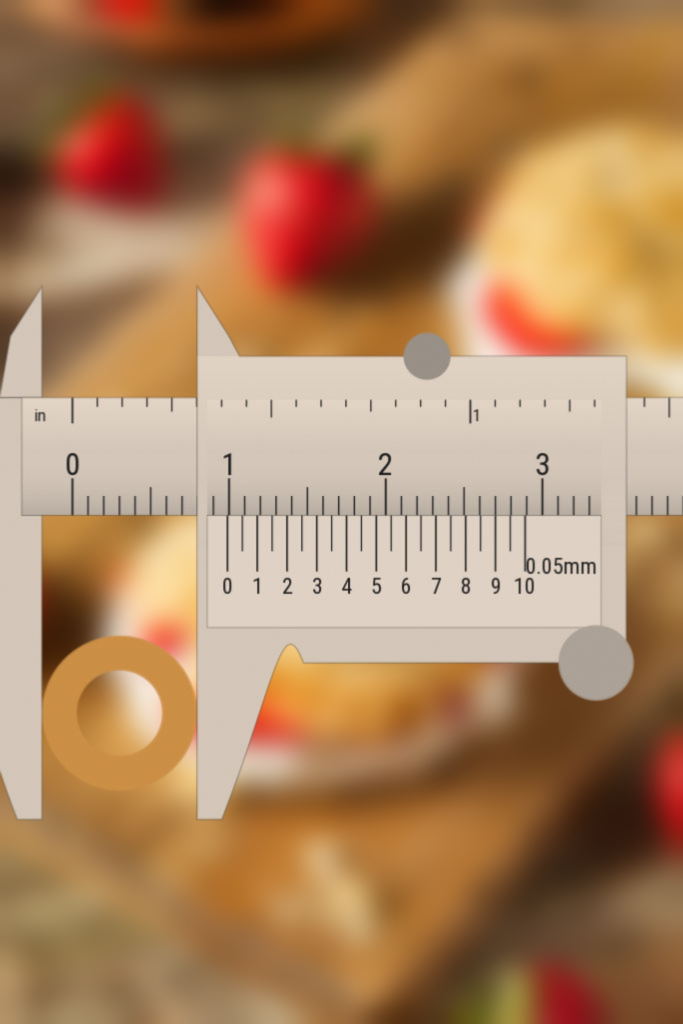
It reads 9.9,mm
